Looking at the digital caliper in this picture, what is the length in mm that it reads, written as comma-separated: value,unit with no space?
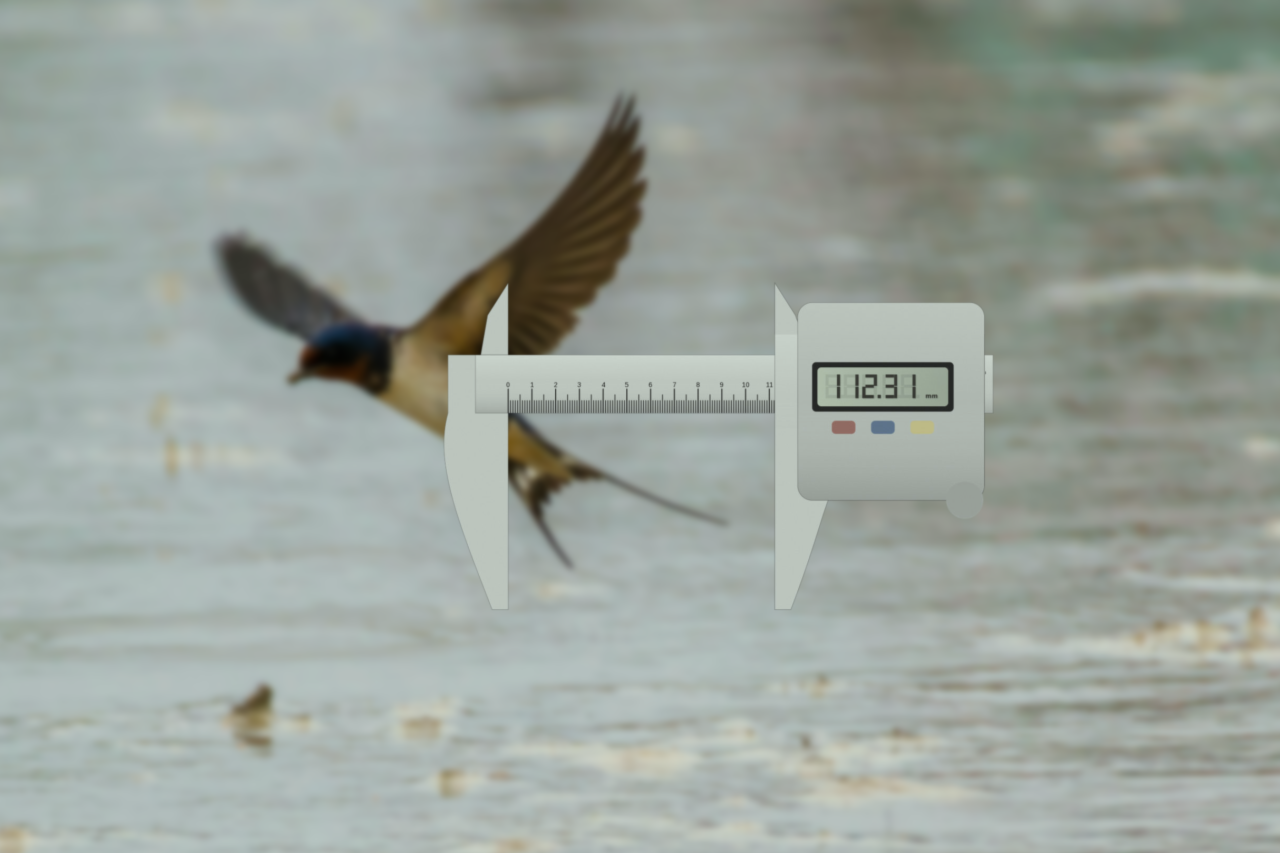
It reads 112.31,mm
